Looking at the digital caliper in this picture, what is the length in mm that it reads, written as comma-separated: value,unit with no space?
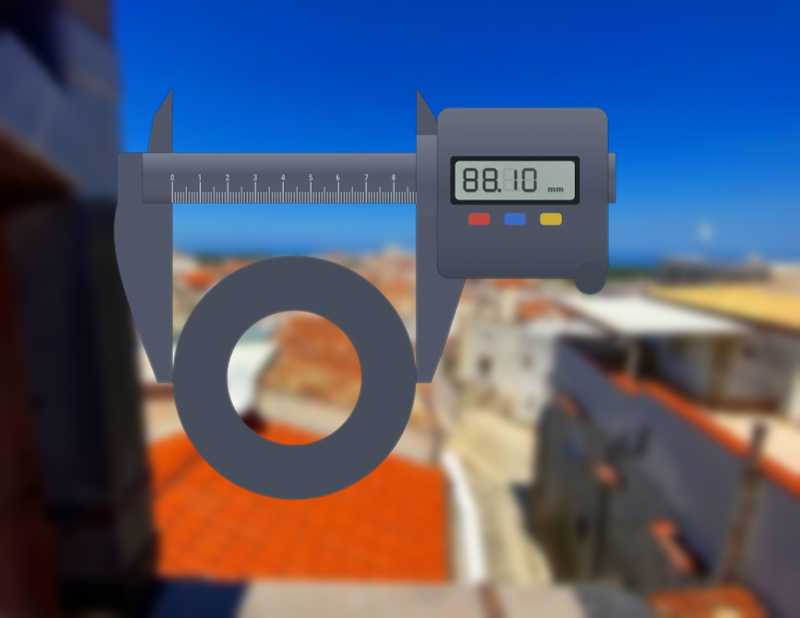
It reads 88.10,mm
